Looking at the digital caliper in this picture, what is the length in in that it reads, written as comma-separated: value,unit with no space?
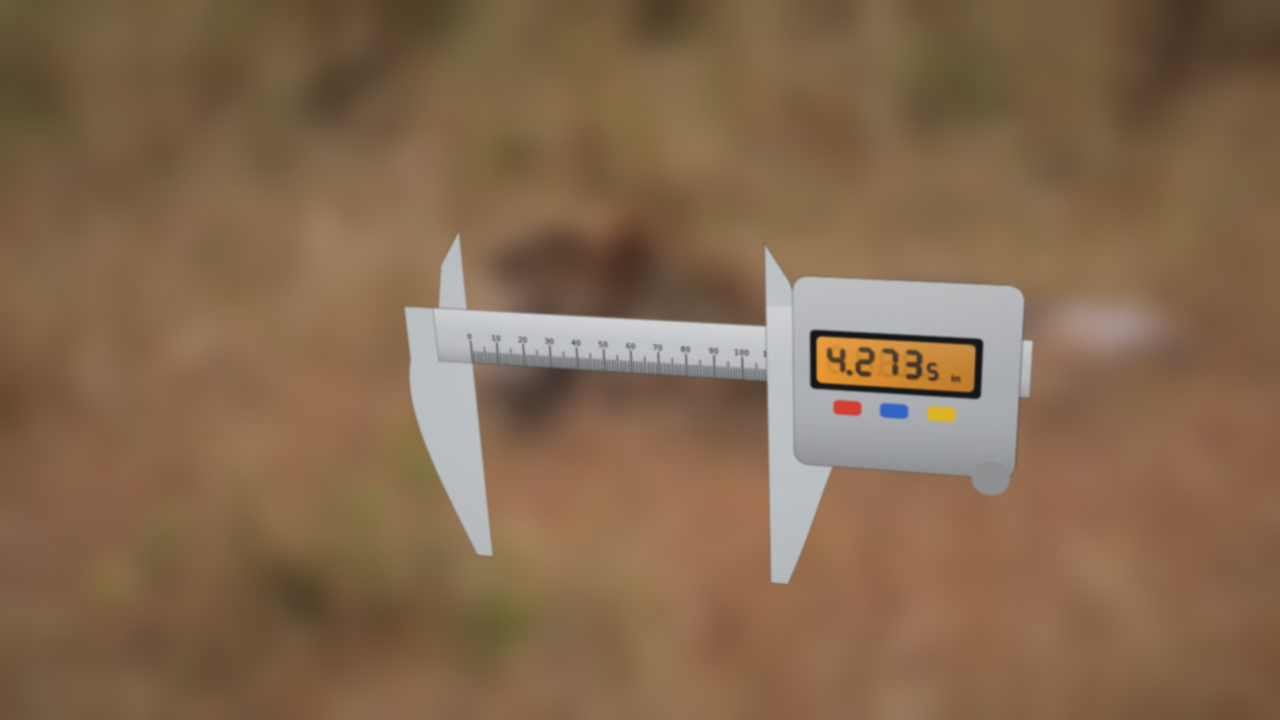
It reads 4.2735,in
